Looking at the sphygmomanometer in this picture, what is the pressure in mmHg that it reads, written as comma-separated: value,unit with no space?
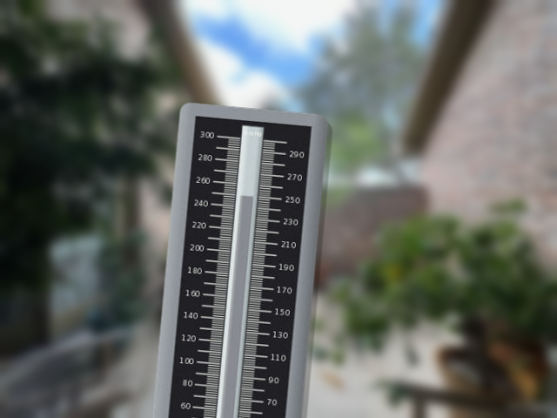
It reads 250,mmHg
